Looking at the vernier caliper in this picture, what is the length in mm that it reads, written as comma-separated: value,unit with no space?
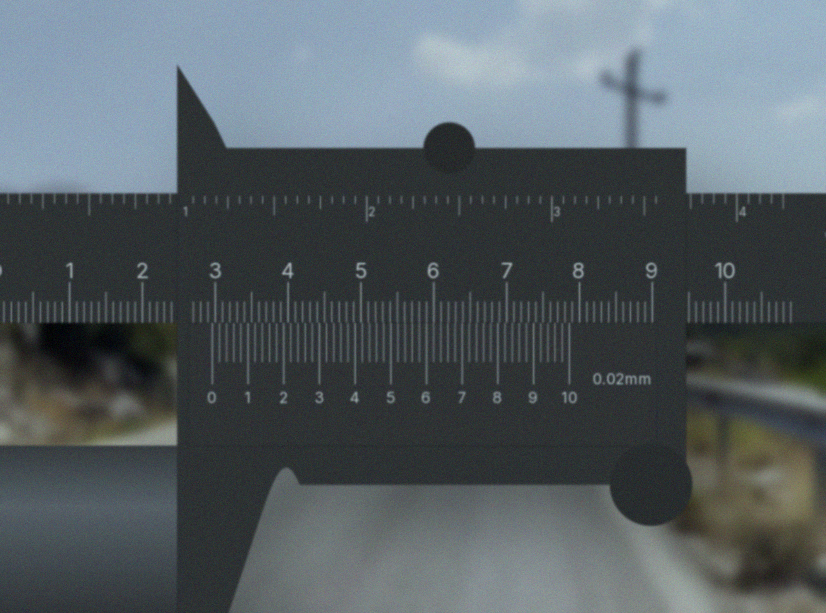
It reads 29.6,mm
